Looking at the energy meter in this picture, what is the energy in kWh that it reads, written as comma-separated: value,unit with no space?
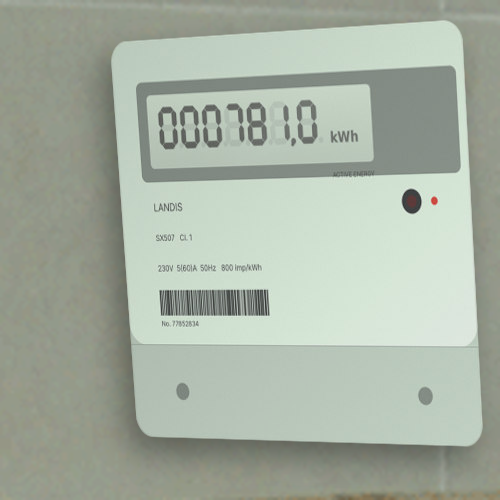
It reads 781.0,kWh
